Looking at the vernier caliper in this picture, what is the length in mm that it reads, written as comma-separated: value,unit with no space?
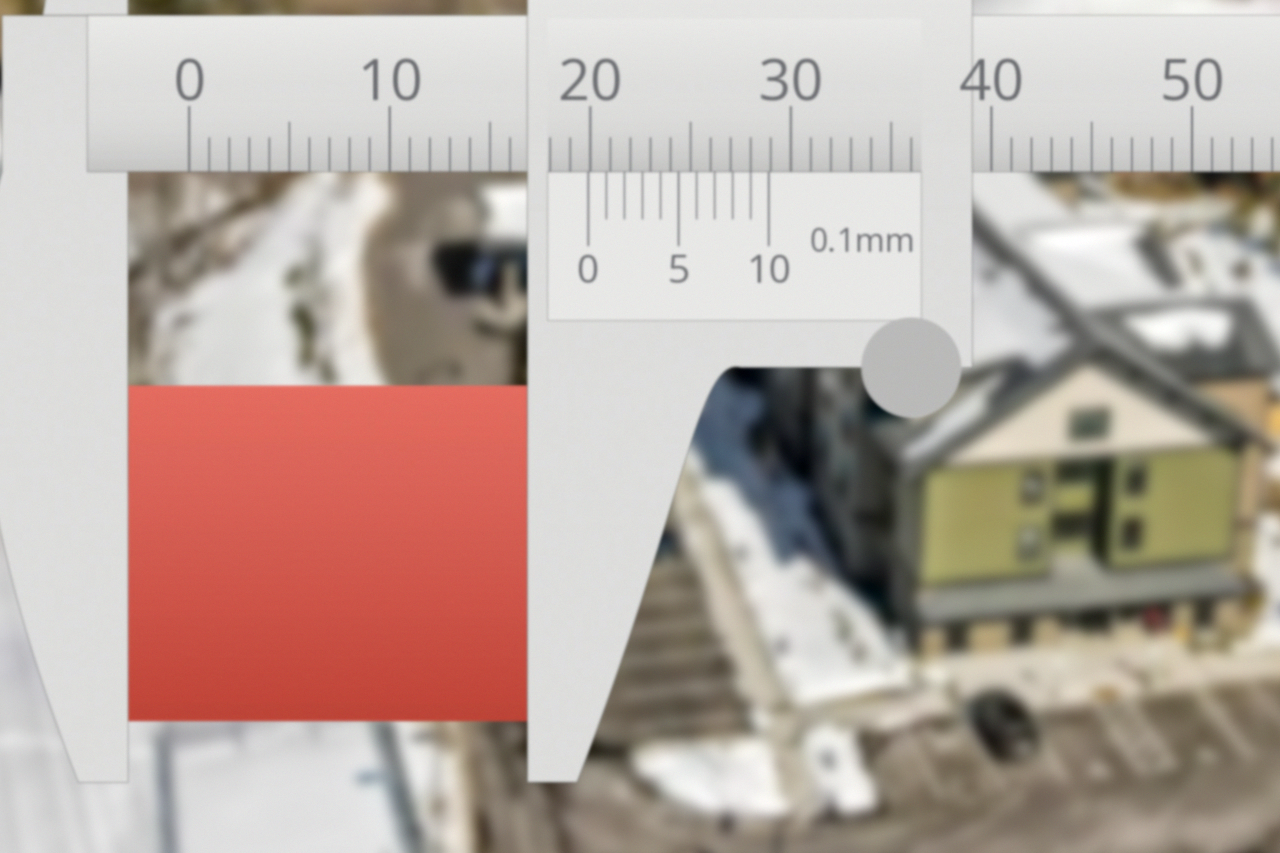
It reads 19.9,mm
